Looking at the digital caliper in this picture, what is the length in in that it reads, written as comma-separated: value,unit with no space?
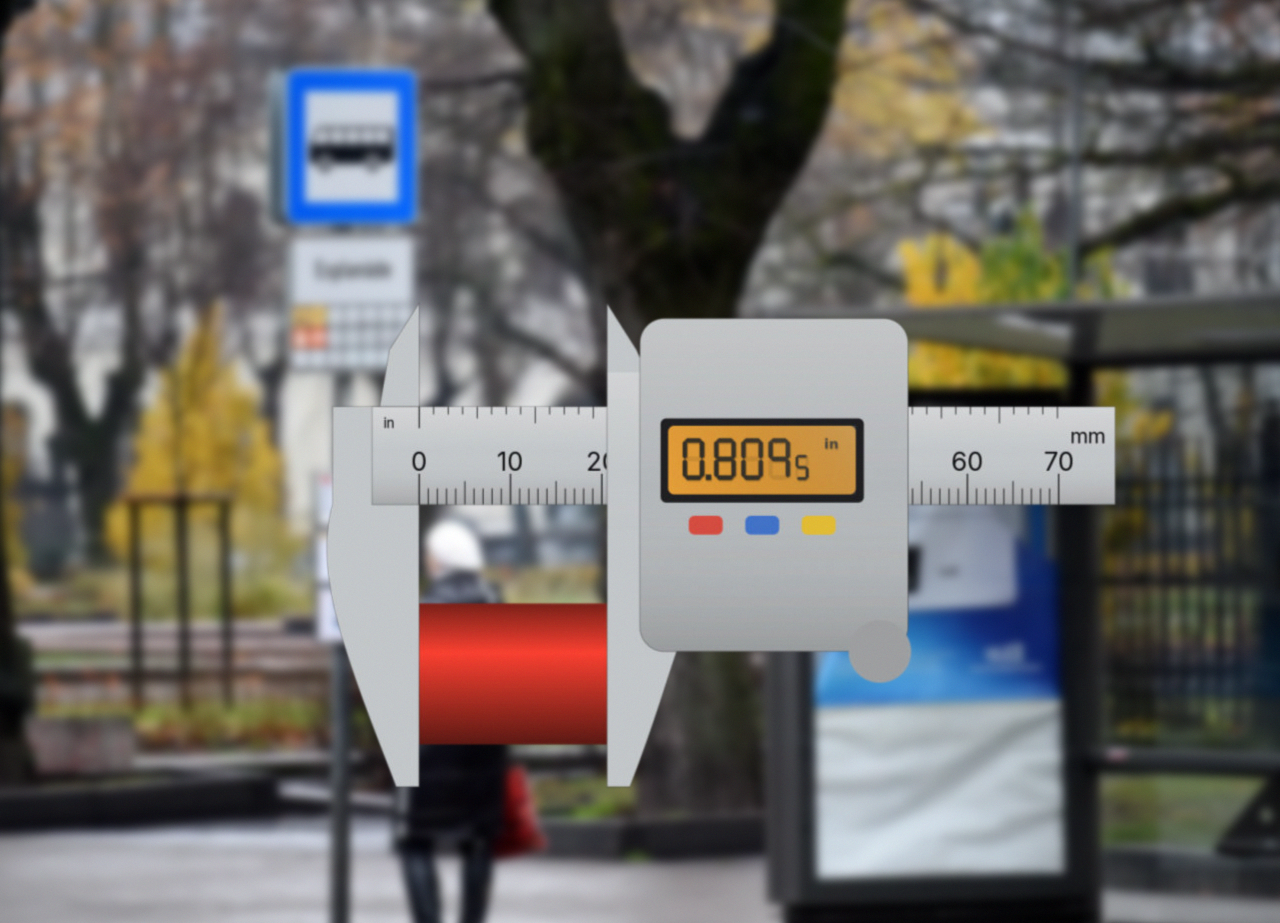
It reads 0.8095,in
